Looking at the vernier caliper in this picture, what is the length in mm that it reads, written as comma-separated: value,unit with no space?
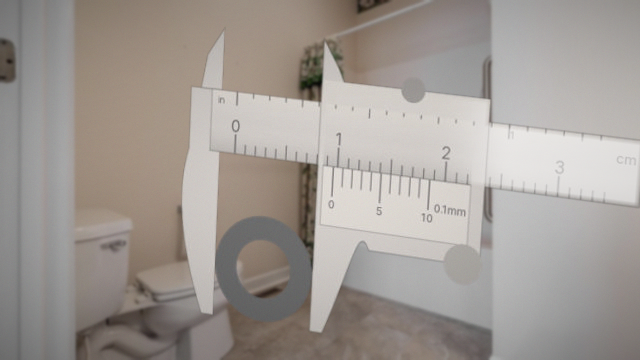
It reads 9.6,mm
